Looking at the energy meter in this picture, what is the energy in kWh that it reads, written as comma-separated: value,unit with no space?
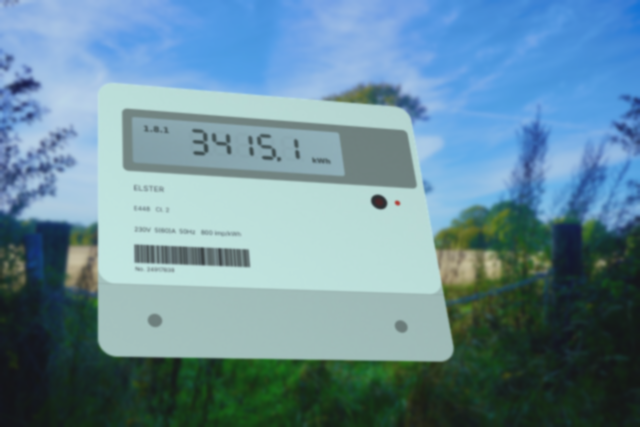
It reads 3415.1,kWh
